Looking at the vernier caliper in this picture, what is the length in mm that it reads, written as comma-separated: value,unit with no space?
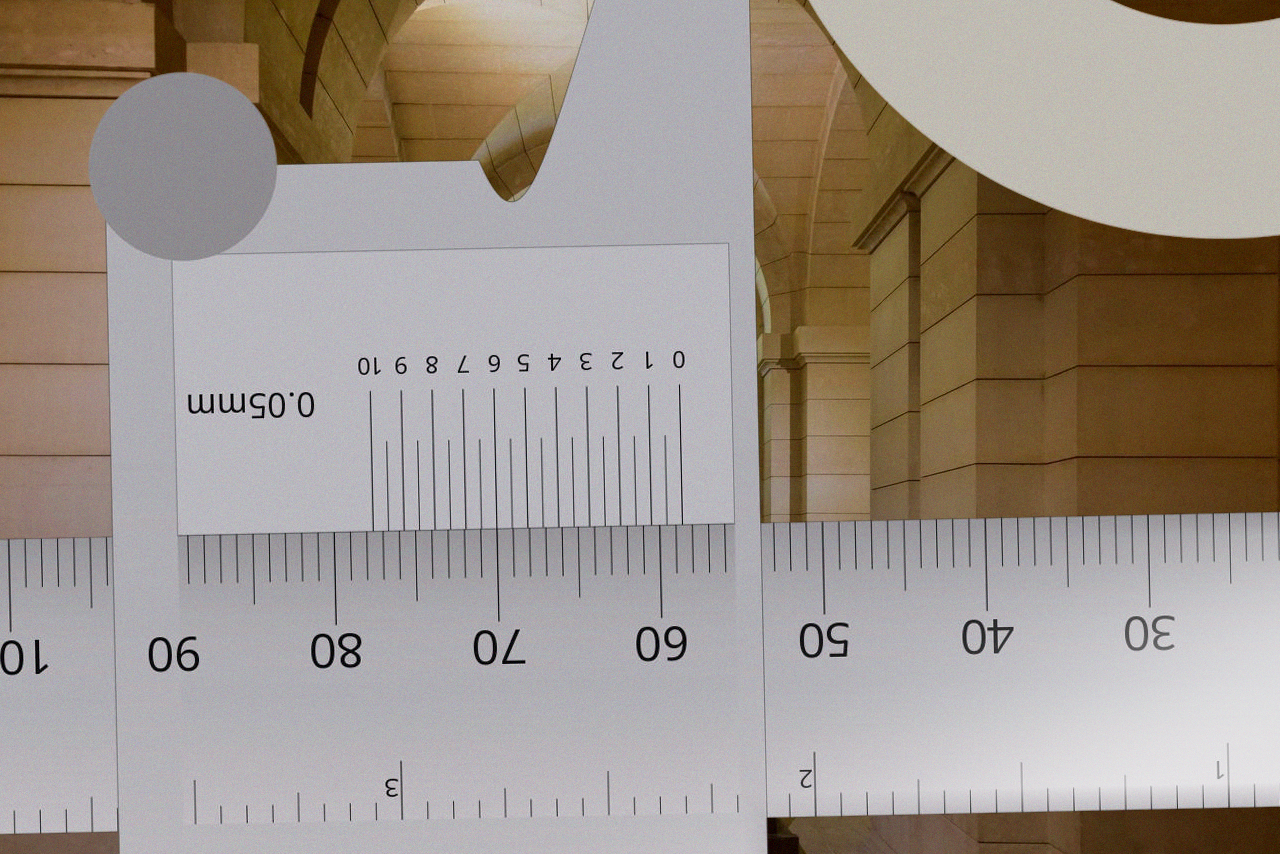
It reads 58.6,mm
